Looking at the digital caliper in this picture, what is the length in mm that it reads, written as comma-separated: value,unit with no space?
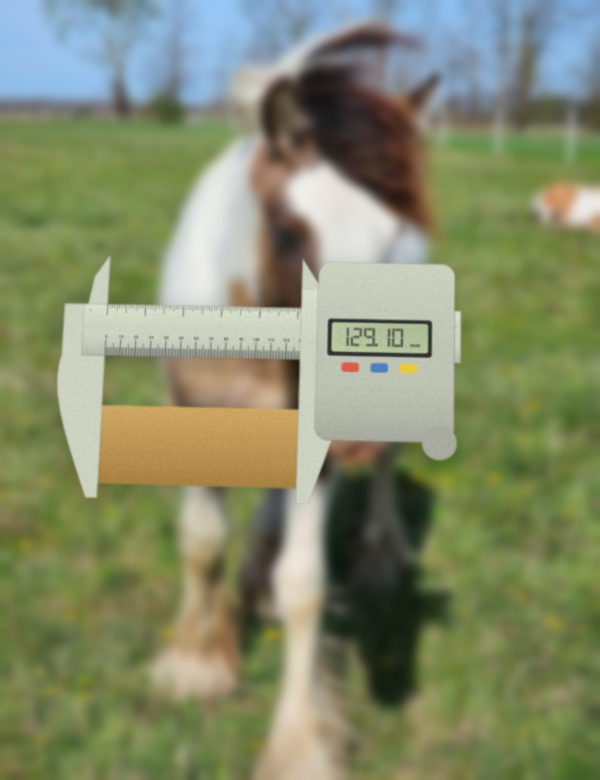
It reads 129.10,mm
